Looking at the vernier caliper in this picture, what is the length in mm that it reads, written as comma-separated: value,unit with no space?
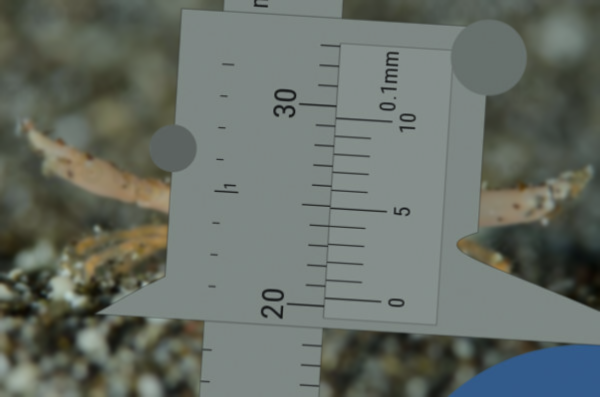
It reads 20.4,mm
